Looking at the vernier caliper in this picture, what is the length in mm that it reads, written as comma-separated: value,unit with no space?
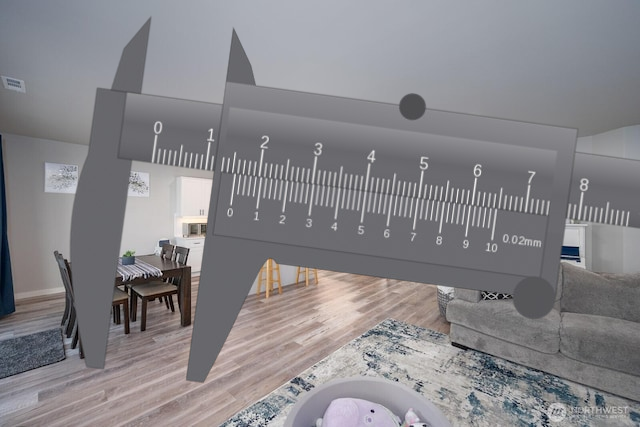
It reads 15.5,mm
